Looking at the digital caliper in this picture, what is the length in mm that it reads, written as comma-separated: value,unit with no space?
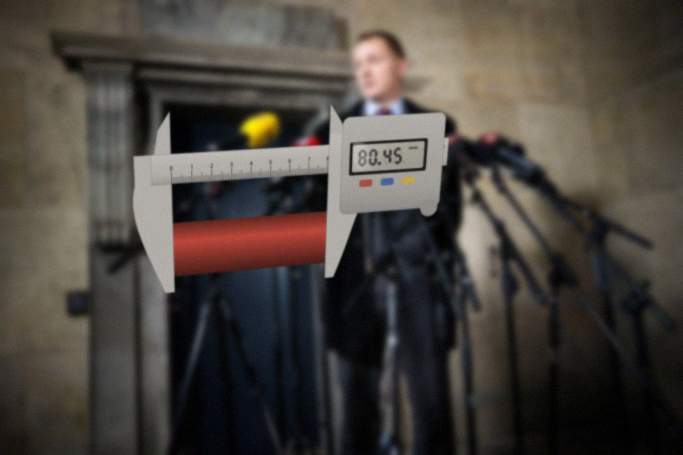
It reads 80.45,mm
